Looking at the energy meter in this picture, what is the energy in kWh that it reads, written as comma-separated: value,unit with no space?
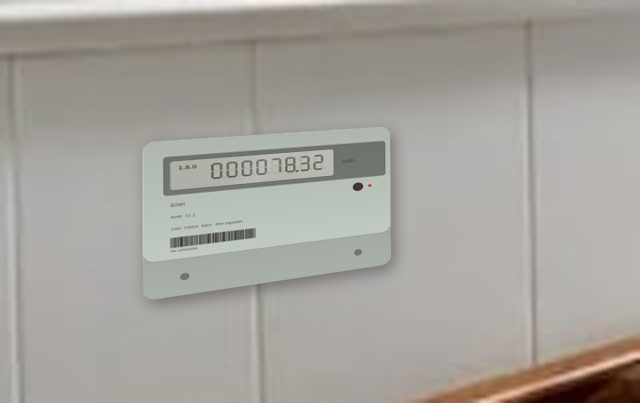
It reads 78.32,kWh
